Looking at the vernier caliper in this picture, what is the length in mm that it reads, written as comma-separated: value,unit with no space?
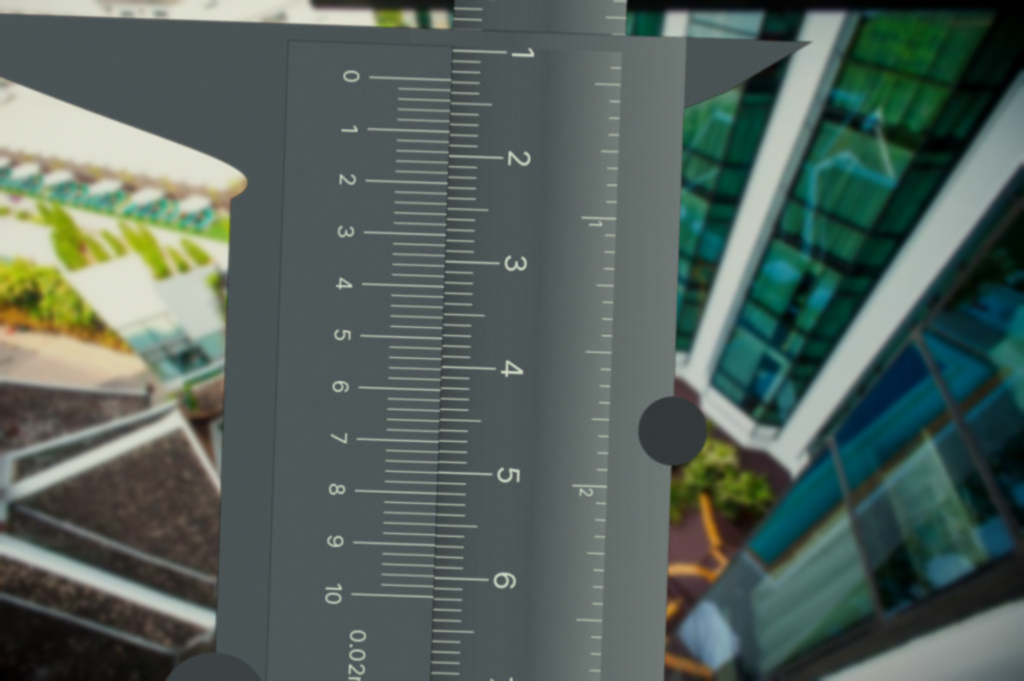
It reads 12.8,mm
